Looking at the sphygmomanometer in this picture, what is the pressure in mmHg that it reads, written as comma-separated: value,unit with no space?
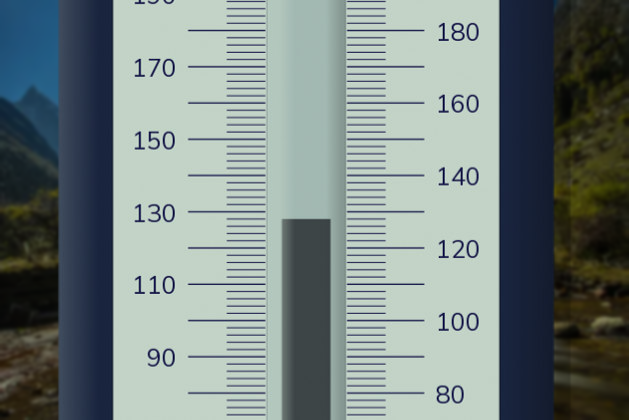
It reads 128,mmHg
